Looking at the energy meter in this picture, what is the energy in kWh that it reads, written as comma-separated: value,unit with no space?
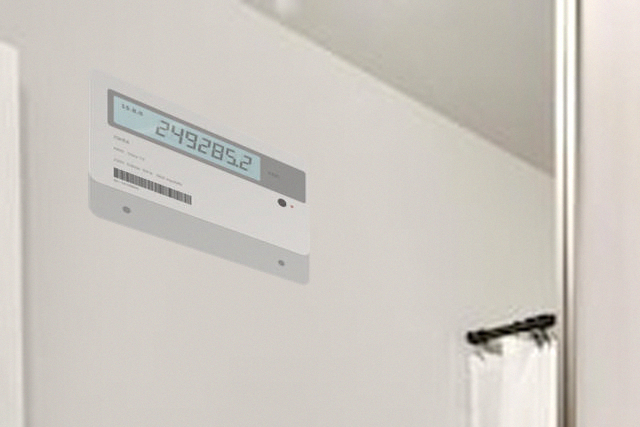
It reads 249285.2,kWh
